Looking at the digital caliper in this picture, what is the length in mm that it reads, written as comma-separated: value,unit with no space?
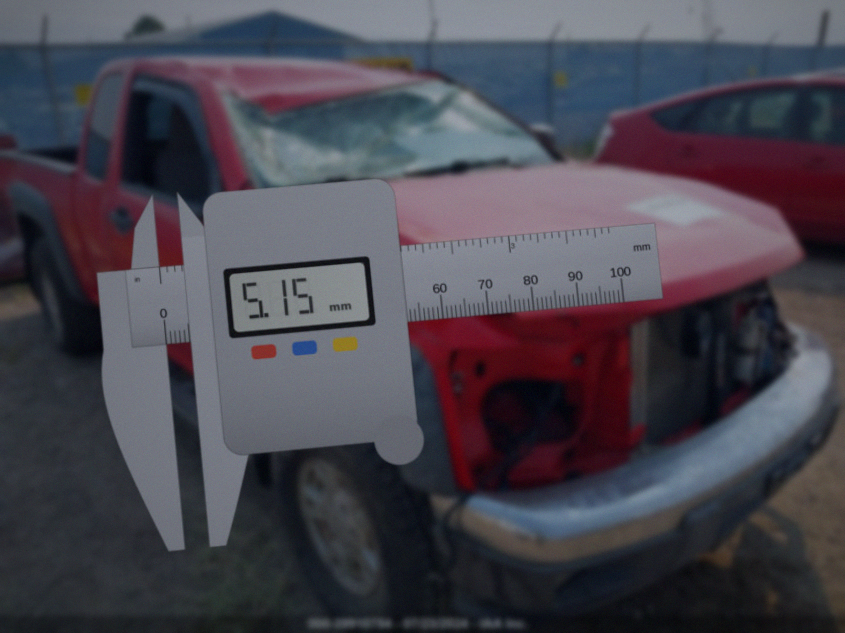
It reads 5.15,mm
